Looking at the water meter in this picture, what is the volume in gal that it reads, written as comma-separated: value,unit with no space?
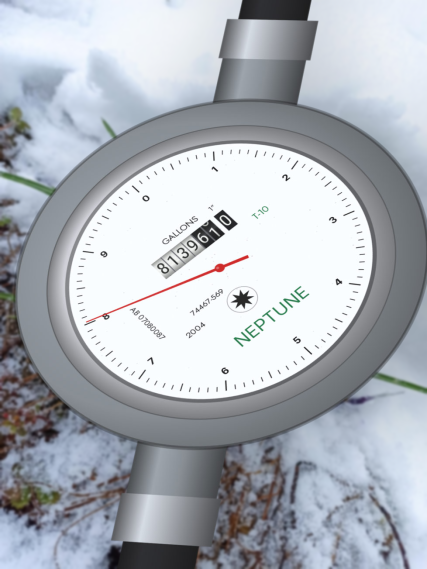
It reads 8139608.0,gal
